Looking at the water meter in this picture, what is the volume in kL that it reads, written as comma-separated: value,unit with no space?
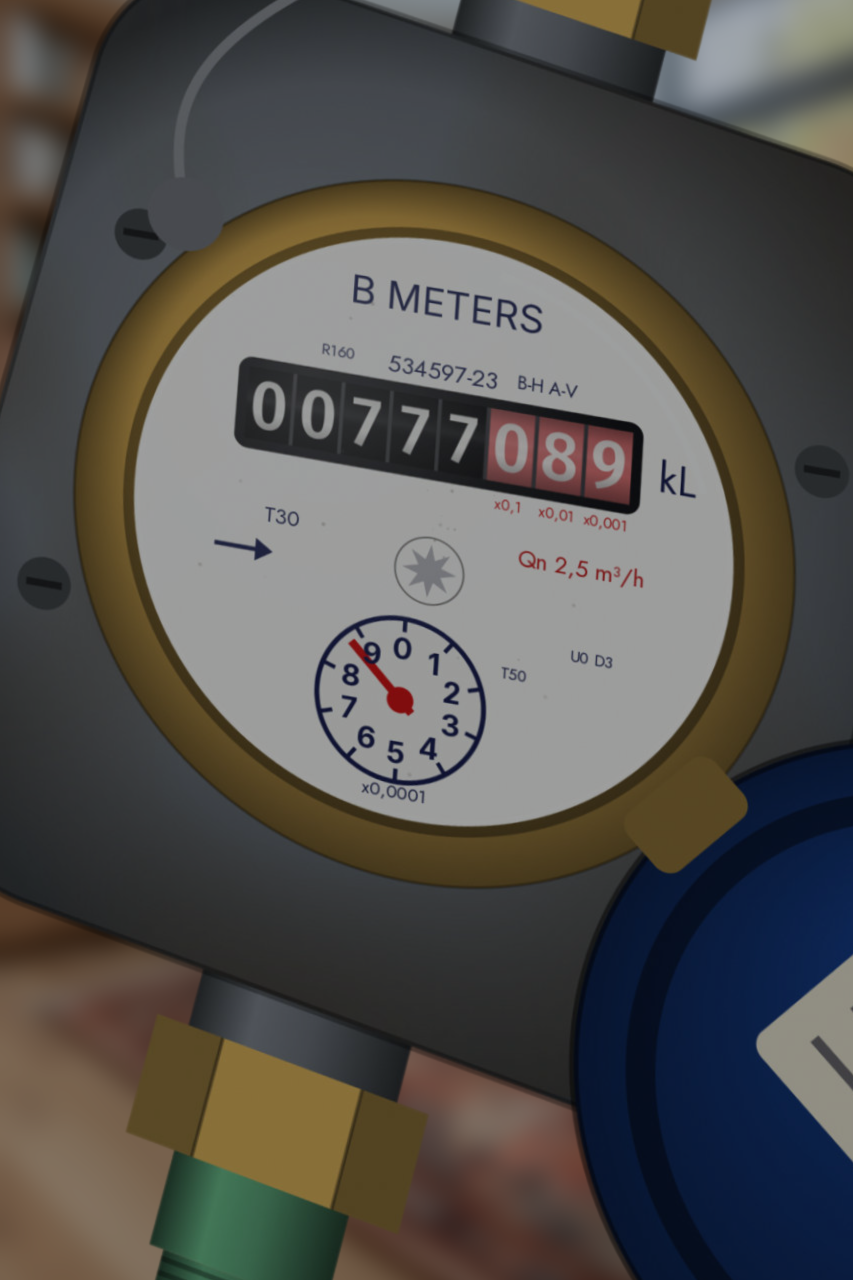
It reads 777.0898,kL
